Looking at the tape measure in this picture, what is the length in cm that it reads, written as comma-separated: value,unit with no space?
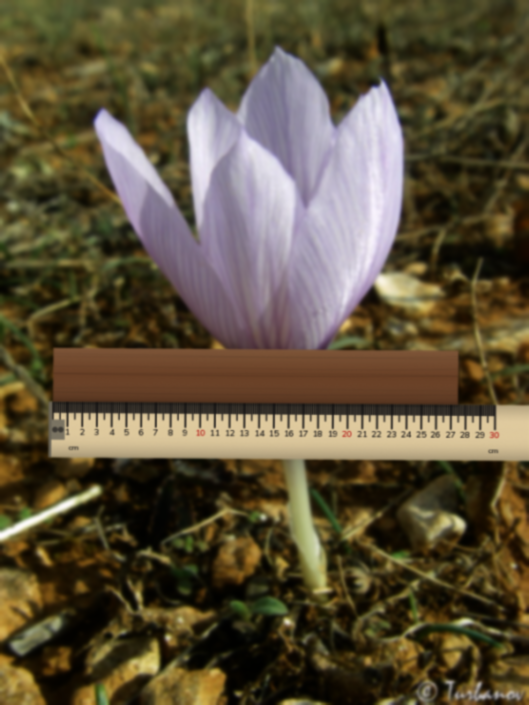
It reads 27.5,cm
